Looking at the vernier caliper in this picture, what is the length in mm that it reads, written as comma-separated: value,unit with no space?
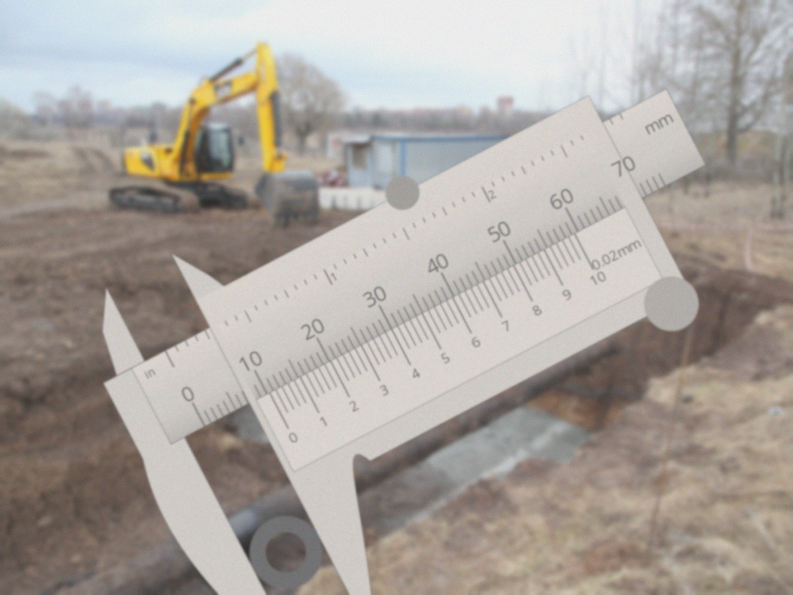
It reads 10.4,mm
